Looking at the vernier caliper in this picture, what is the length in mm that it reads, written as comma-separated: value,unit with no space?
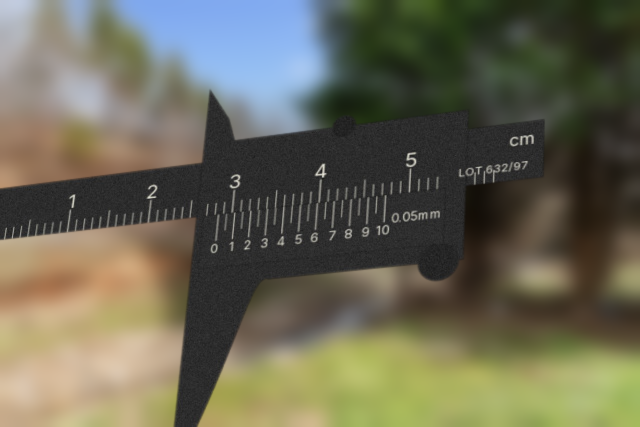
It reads 28.4,mm
